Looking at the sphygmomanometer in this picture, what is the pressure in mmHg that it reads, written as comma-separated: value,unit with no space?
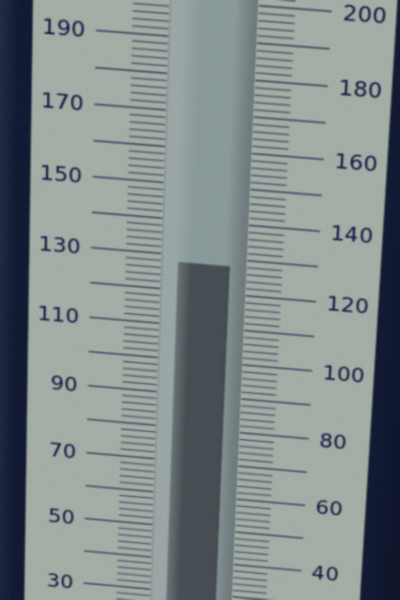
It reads 128,mmHg
